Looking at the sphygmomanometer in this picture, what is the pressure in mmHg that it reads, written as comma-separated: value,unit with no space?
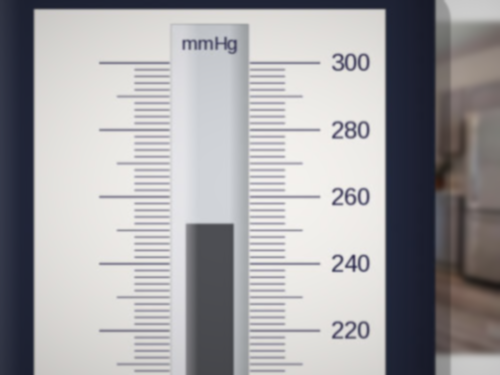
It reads 252,mmHg
